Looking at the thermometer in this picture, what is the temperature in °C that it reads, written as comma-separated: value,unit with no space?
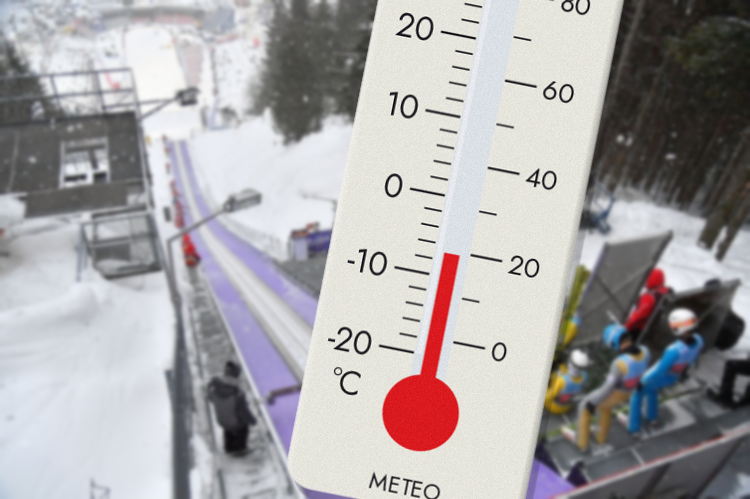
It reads -7,°C
